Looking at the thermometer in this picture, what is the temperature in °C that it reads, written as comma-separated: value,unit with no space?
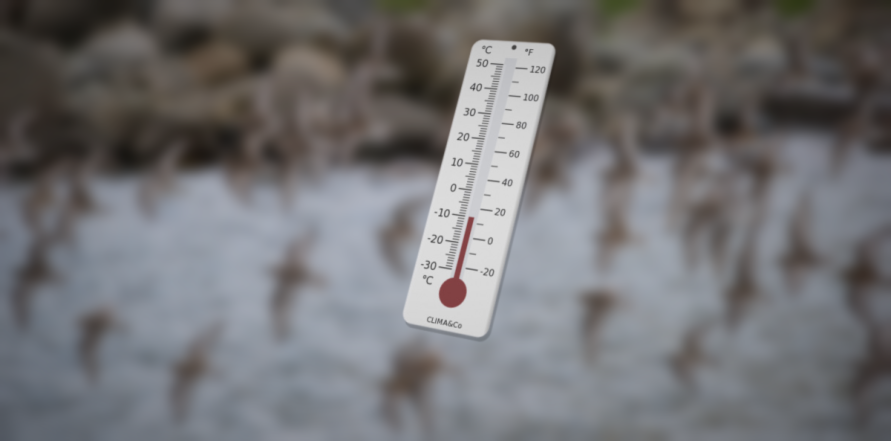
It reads -10,°C
